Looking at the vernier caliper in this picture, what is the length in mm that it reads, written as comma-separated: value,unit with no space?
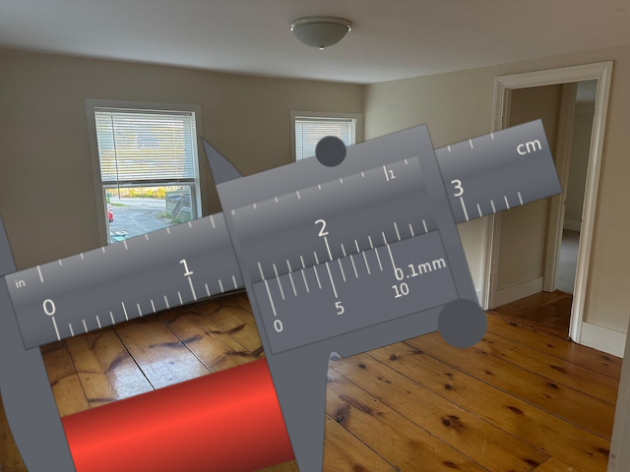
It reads 15.1,mm
